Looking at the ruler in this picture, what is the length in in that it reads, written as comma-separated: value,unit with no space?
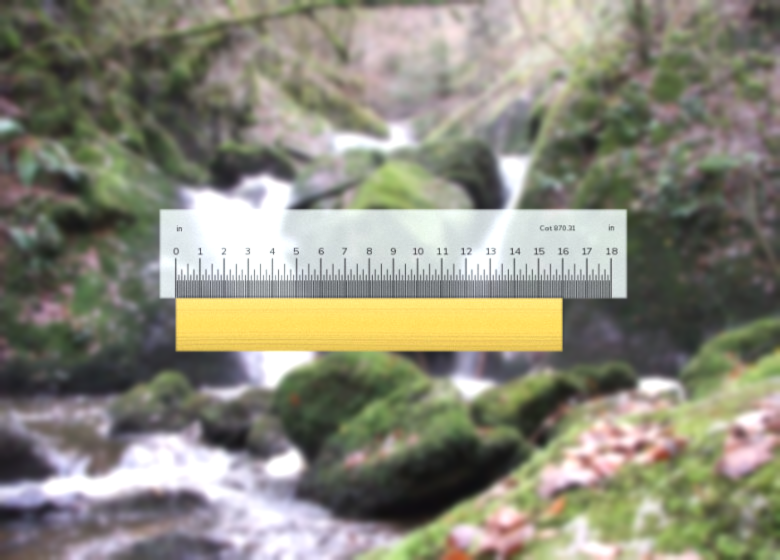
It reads 16,in
